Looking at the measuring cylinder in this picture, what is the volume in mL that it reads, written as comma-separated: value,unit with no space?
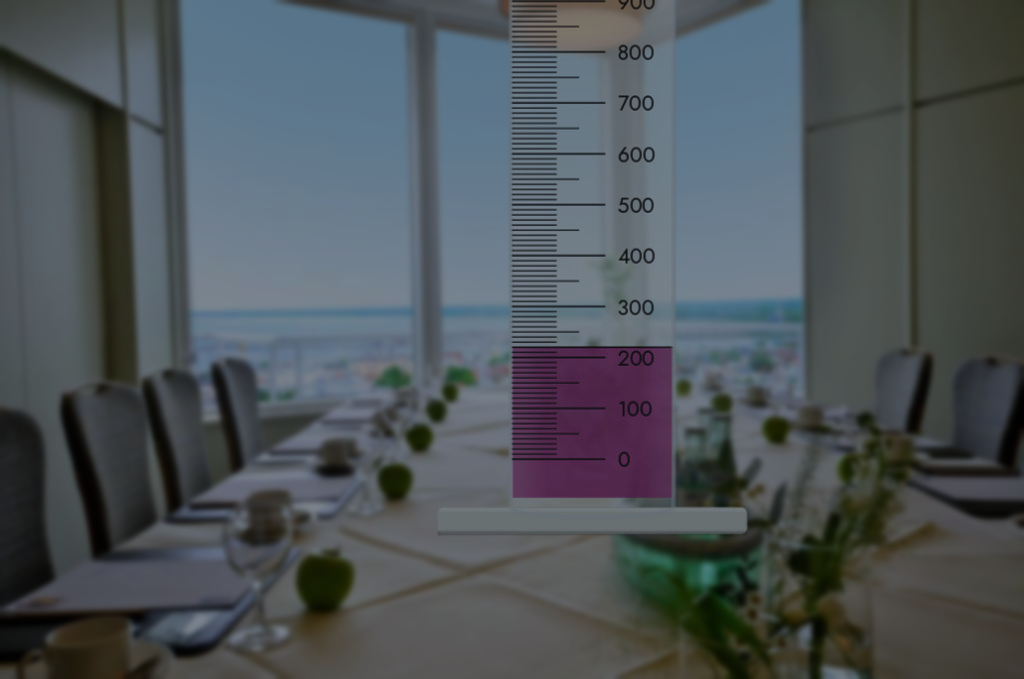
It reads 220,mL
